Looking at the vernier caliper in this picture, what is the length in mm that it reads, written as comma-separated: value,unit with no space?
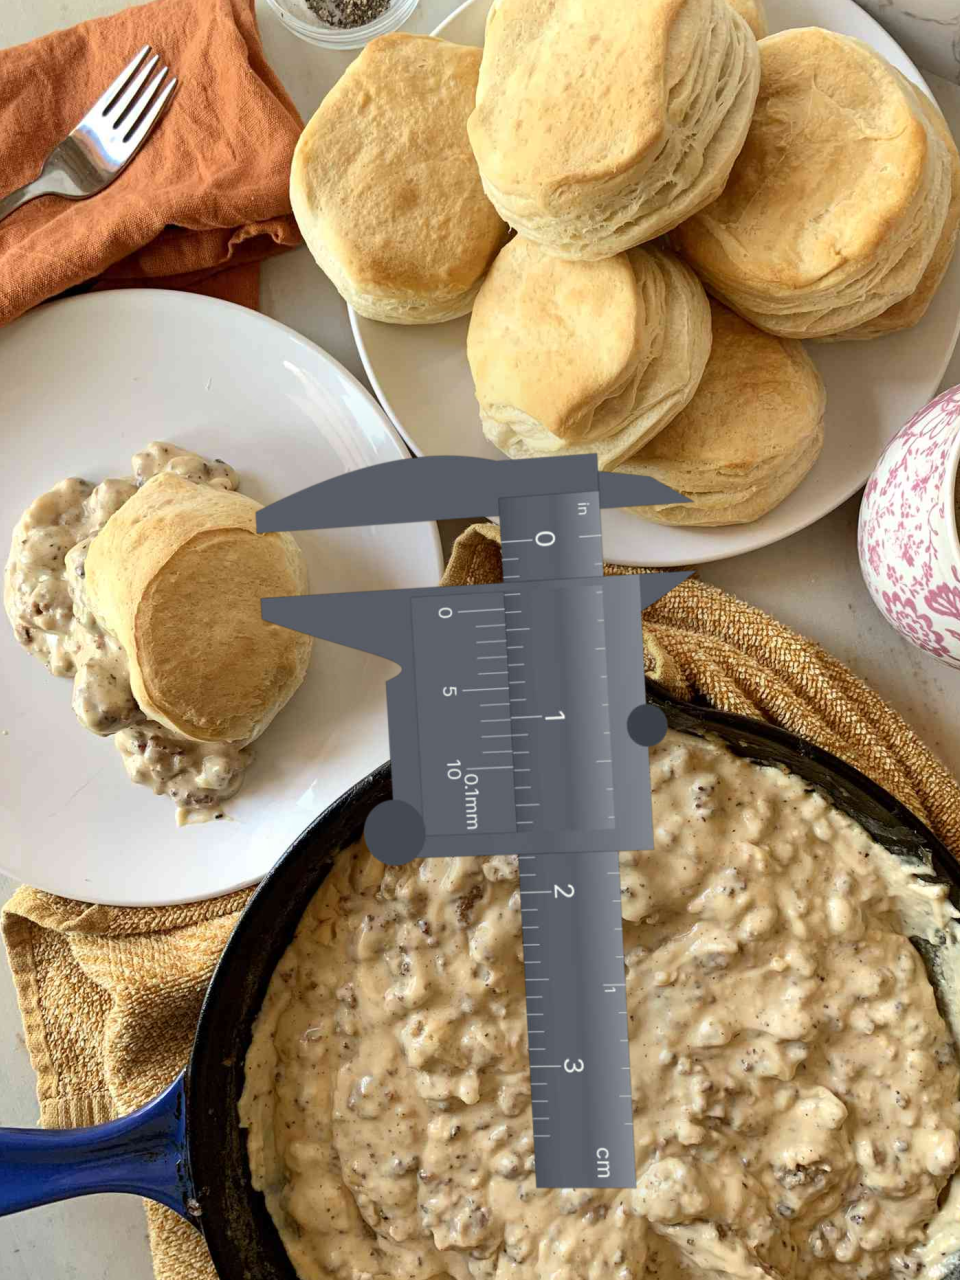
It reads 3.8,mm
